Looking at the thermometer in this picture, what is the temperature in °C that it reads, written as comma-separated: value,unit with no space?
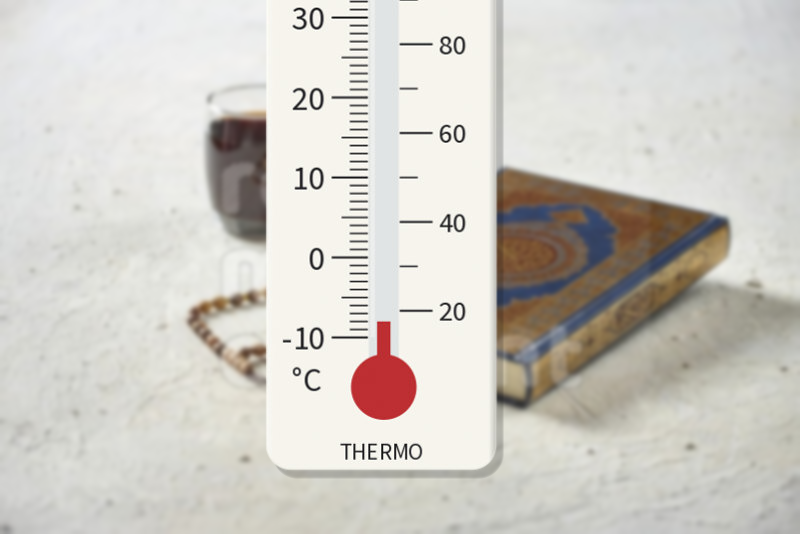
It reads -8,°C
